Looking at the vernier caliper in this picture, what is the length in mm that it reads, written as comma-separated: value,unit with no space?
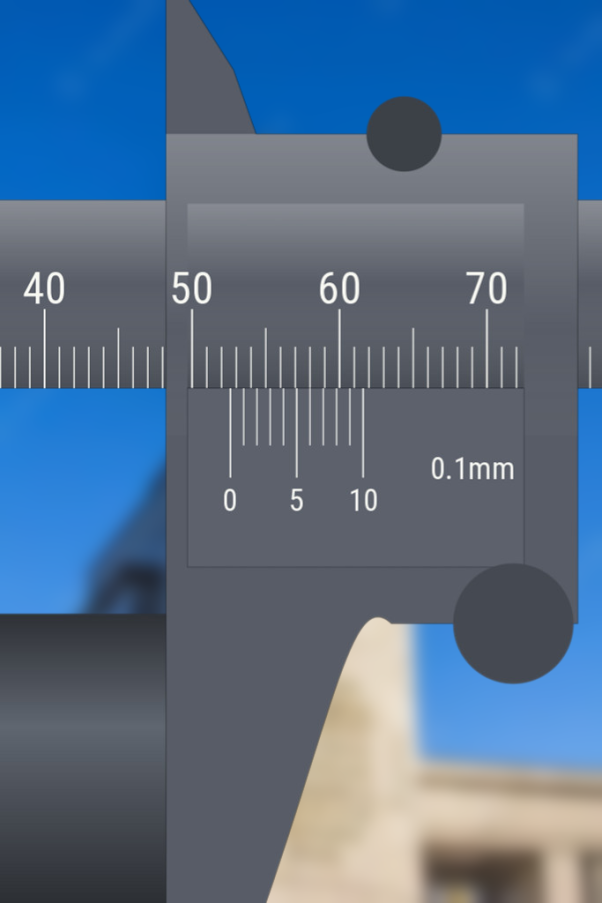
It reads 52.6,mm
